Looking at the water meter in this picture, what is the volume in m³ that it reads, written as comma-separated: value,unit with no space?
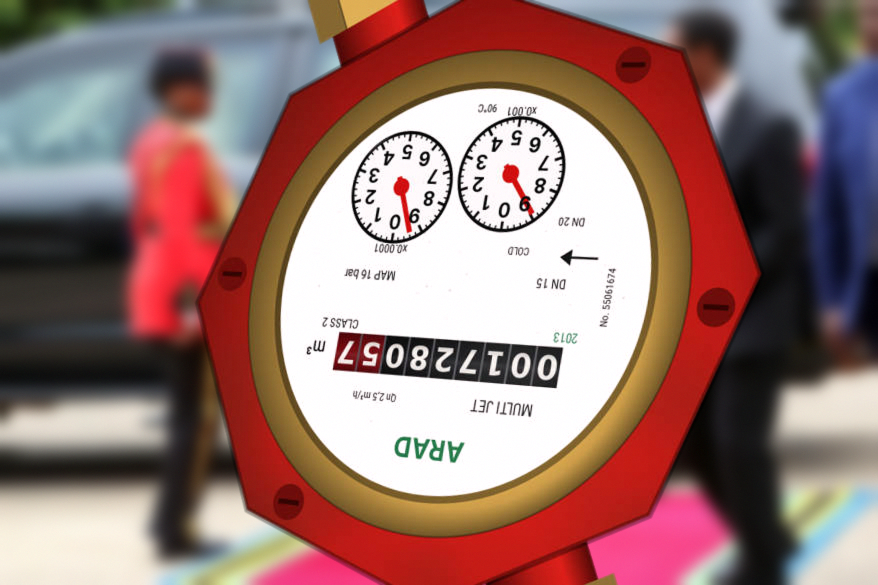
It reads 17280.5789,m³
